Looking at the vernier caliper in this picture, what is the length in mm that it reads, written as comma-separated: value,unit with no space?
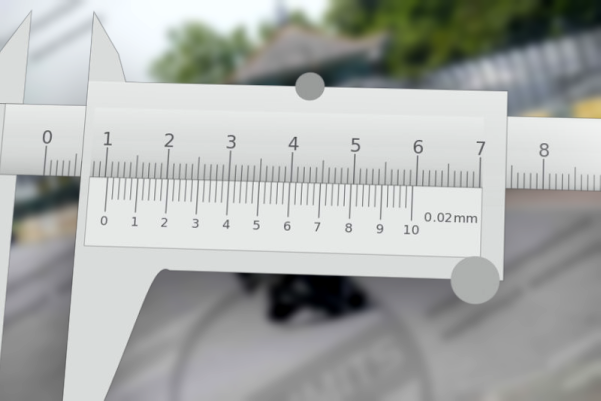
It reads 10.4,mm
